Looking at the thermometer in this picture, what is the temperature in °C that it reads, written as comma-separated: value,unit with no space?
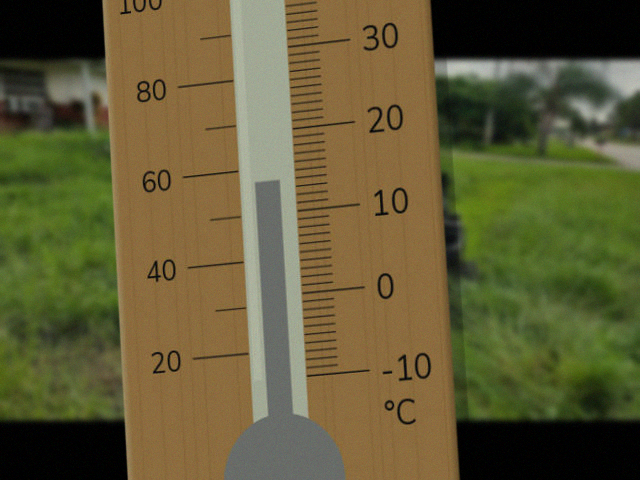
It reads 14,°C
